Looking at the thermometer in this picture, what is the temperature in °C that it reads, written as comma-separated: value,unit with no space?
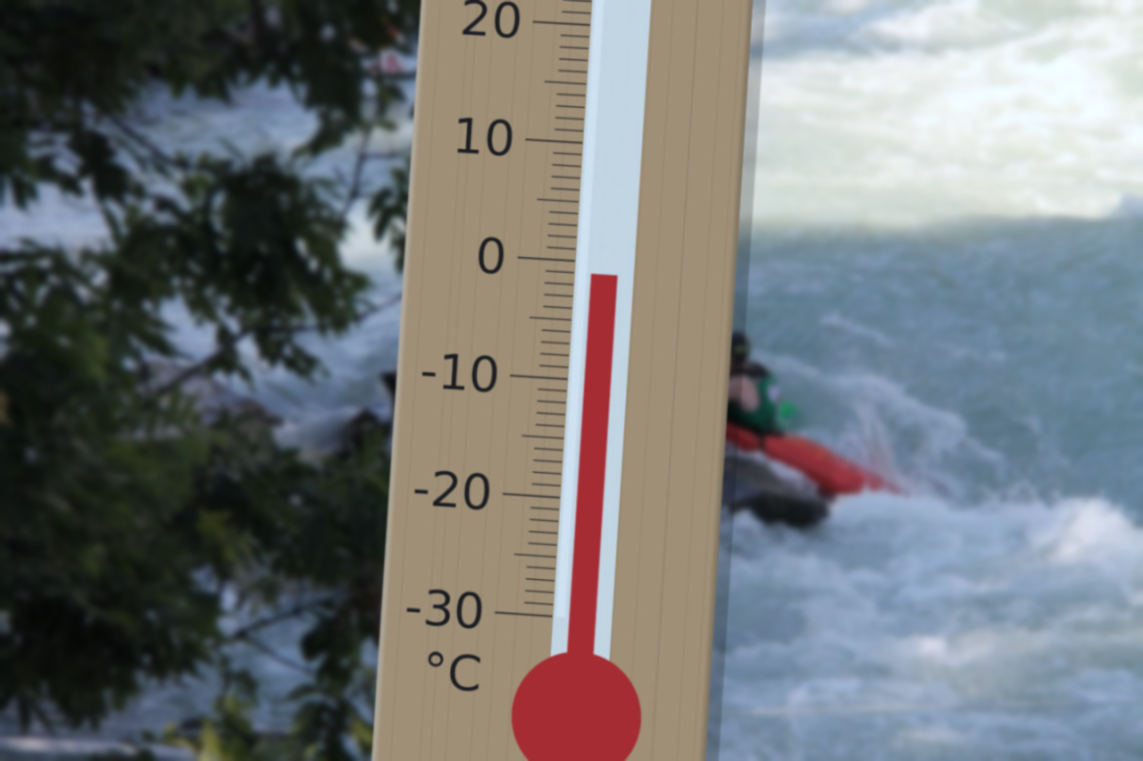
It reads -1,°C
